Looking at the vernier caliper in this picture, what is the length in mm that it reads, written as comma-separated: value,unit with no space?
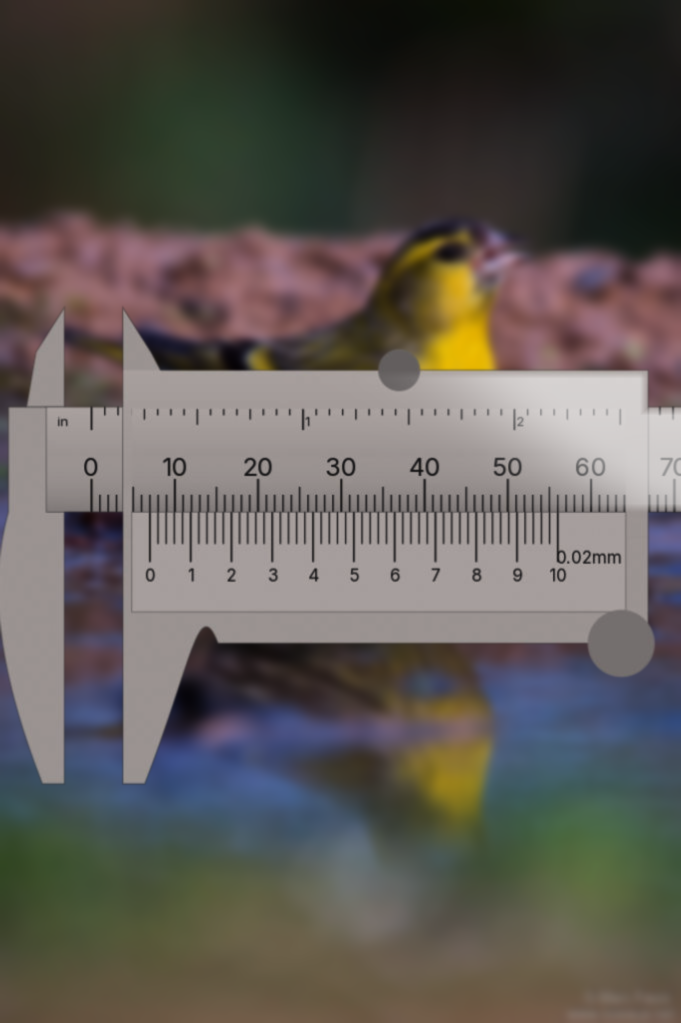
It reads 7.0,mm
